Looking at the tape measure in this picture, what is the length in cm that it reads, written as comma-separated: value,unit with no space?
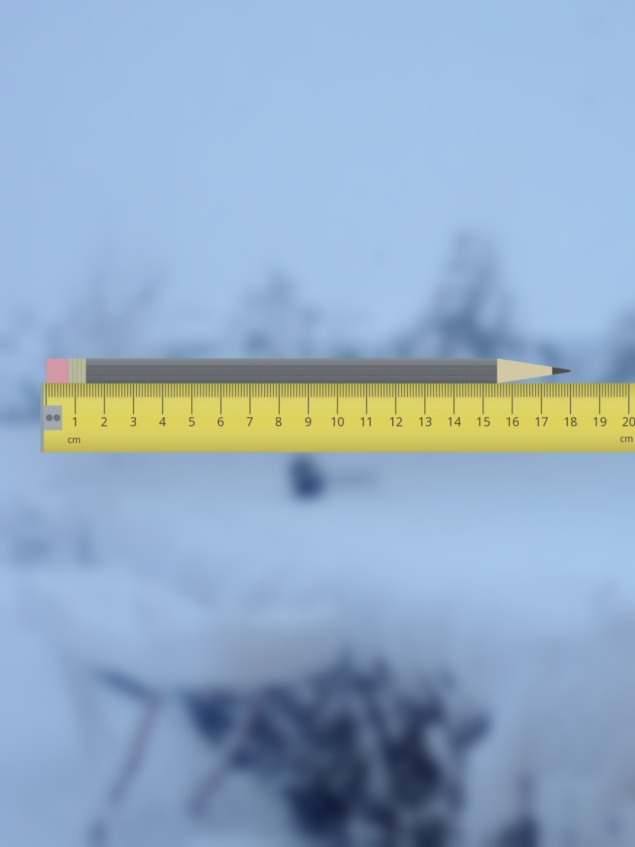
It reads 18,cm
